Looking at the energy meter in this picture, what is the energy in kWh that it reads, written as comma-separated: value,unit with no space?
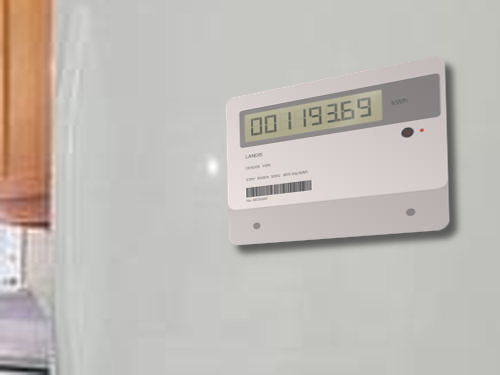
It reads 1193.69,kWh
